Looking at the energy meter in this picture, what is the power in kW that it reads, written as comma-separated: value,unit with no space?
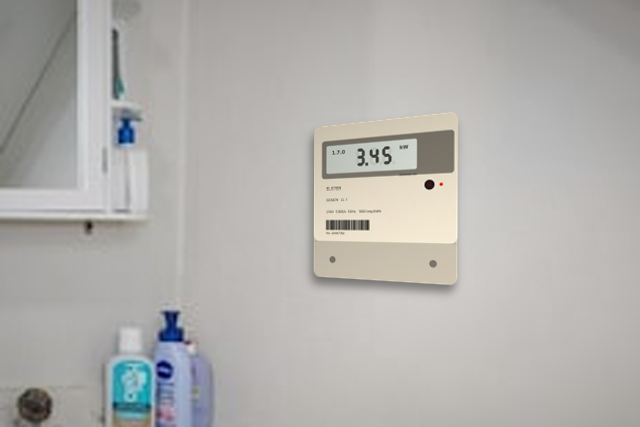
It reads 3.45,kW
